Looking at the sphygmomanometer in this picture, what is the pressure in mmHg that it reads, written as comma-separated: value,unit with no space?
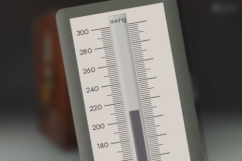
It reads 210,mmHg
